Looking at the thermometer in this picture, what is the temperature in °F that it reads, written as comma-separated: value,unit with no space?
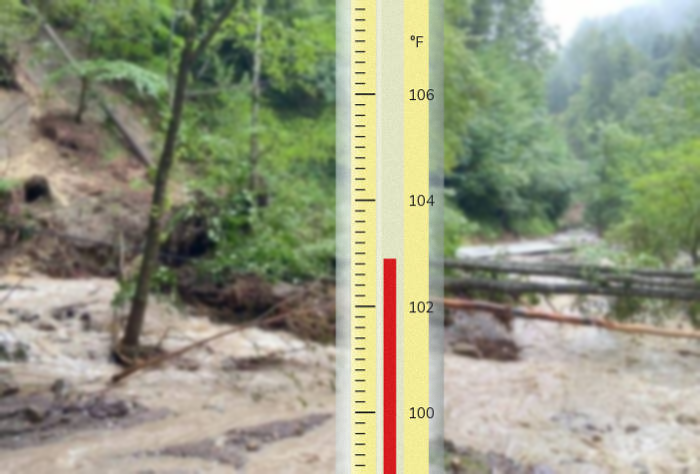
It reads 102.9,°F
